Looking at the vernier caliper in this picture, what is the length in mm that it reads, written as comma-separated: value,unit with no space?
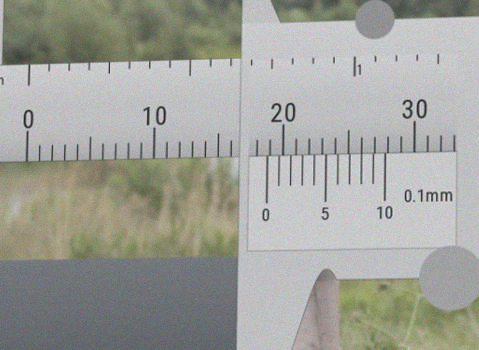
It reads 18.8,mm
